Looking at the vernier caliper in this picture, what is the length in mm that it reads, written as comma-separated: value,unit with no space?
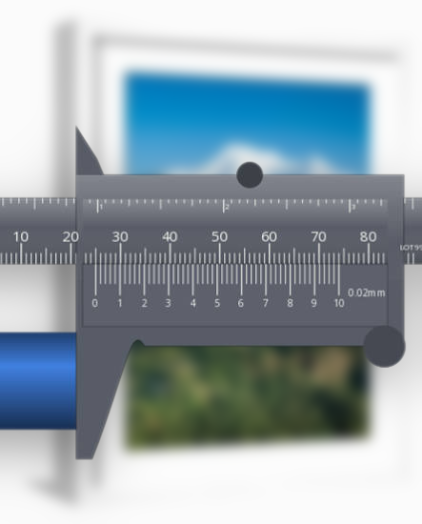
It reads 25.0,mm
